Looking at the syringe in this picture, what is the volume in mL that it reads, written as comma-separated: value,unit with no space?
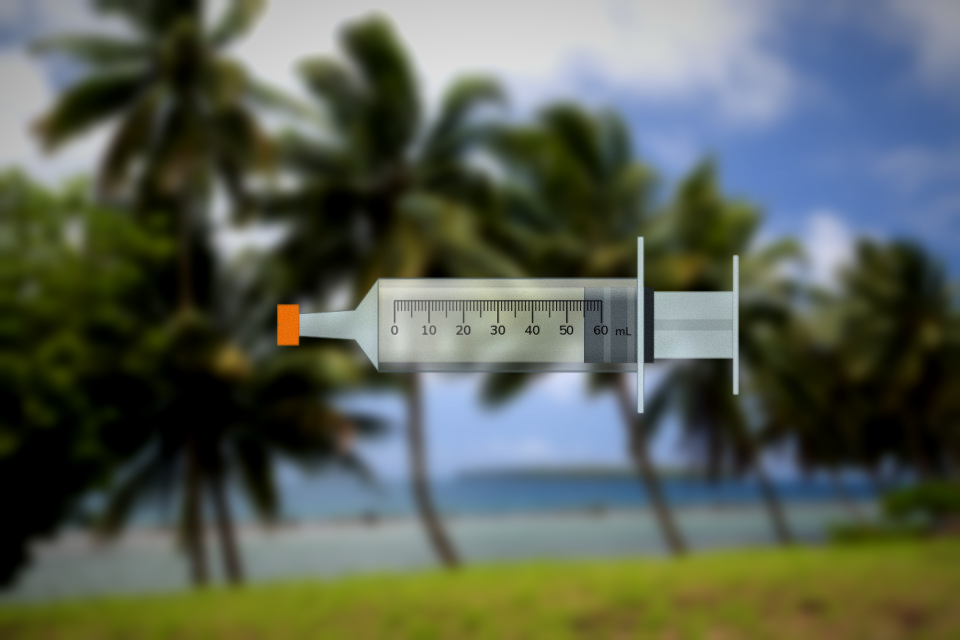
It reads 55,mL
